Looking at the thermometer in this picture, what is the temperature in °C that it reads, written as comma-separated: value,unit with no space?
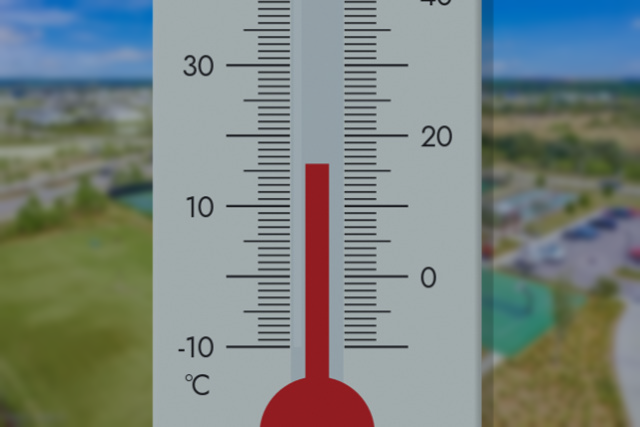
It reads 16,°C
